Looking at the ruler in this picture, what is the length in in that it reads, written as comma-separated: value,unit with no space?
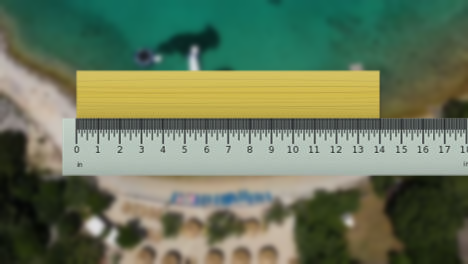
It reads 14,in
